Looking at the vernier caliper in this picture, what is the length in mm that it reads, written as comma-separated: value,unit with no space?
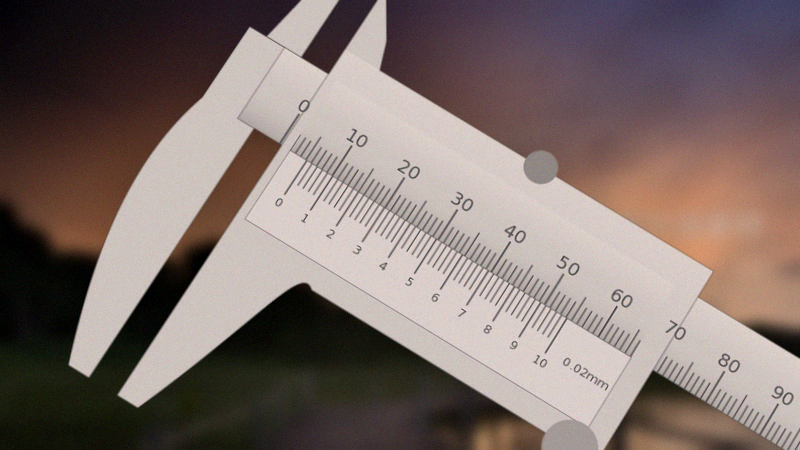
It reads 5.2,mm
